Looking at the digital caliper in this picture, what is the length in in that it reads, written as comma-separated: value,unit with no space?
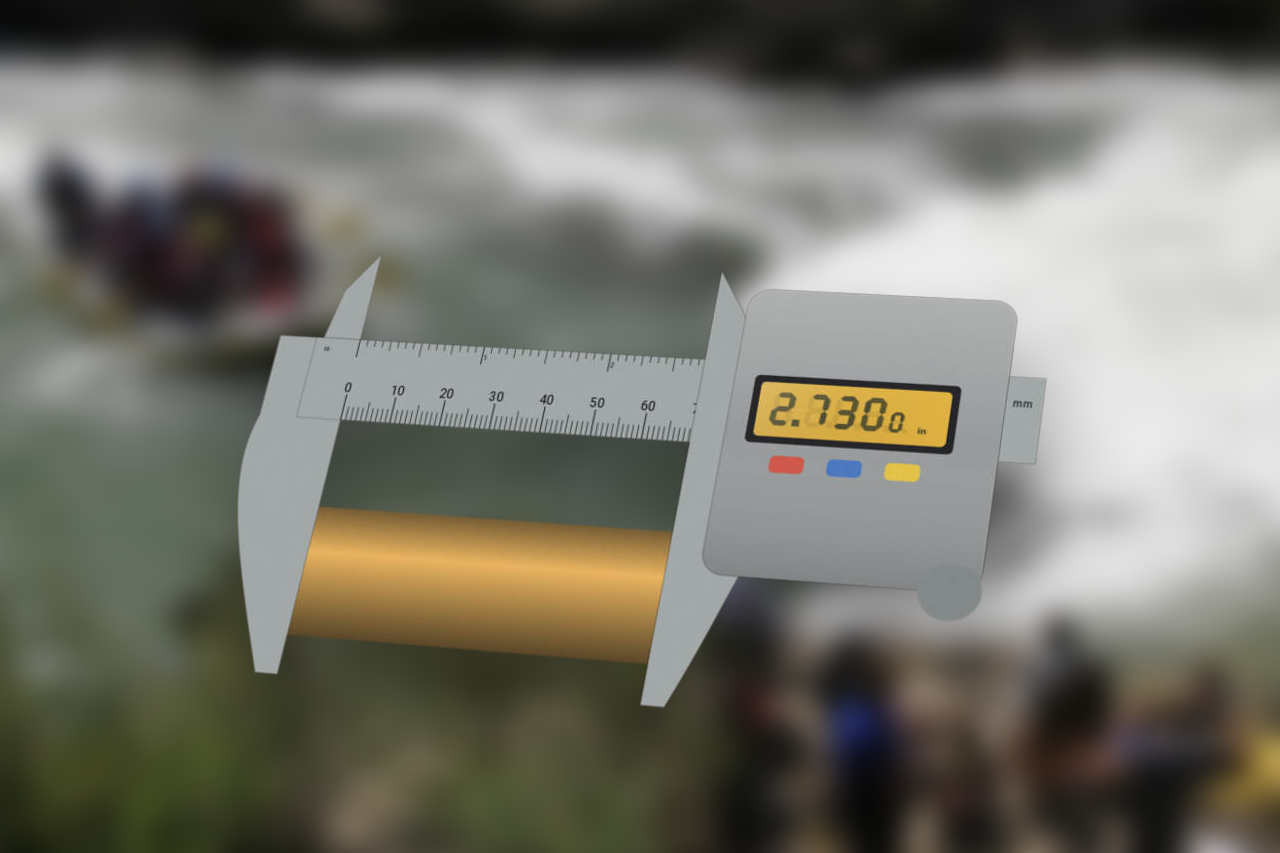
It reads 2.7300,in
